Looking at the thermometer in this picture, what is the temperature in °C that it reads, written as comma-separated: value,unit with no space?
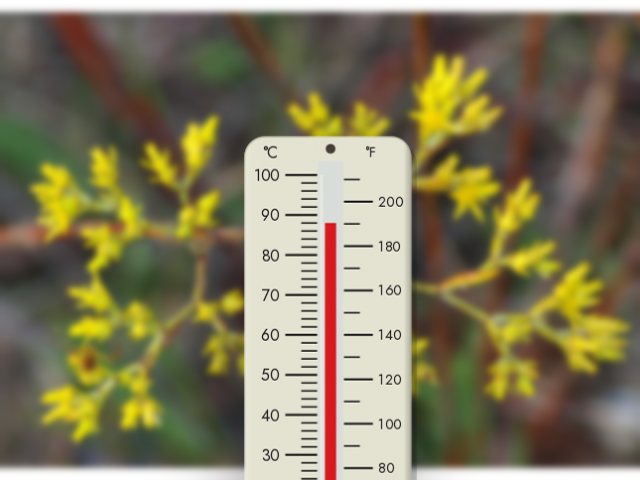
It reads 88,°C
